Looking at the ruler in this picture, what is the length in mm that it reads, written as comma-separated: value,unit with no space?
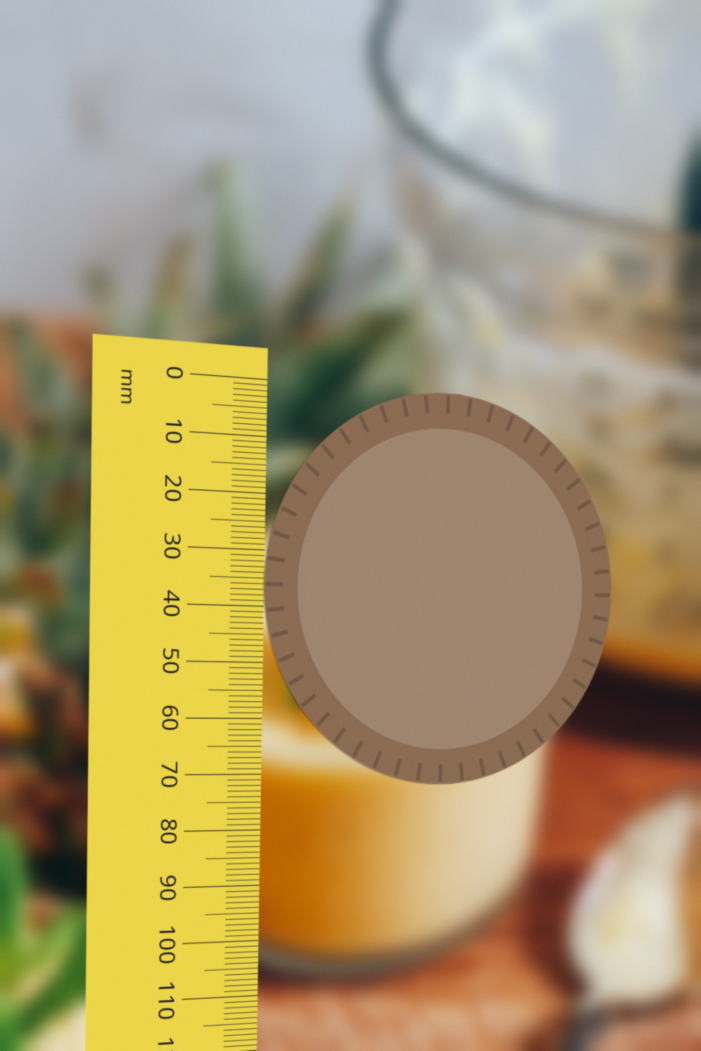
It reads 72,mm
